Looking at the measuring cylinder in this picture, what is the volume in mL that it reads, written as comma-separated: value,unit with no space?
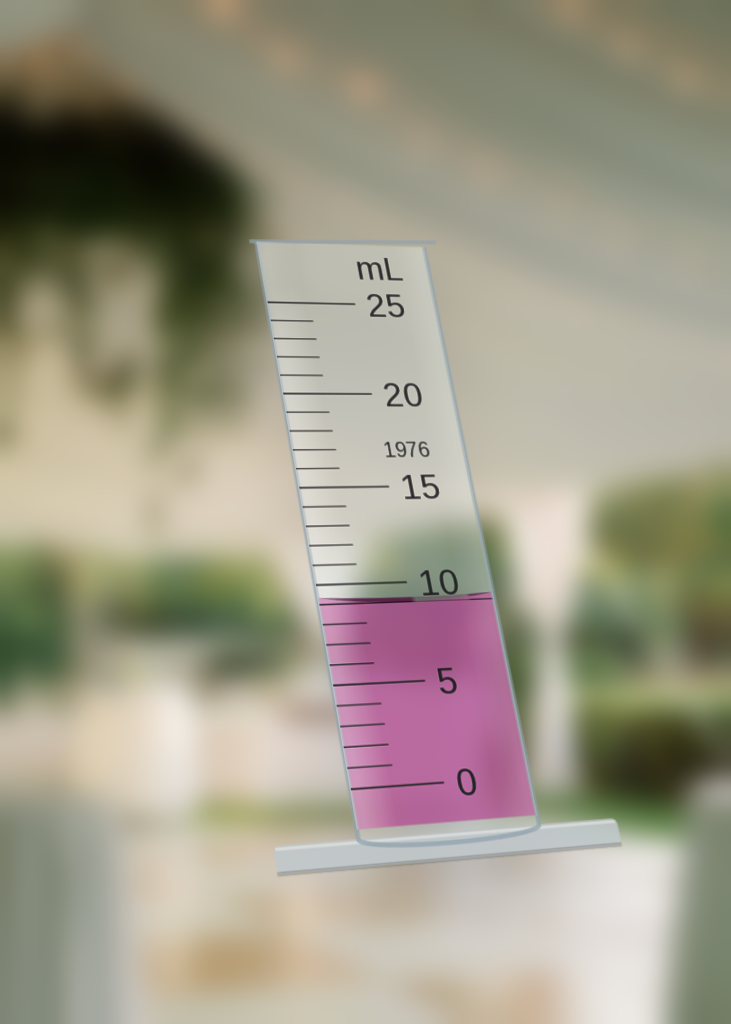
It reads 9,mL
